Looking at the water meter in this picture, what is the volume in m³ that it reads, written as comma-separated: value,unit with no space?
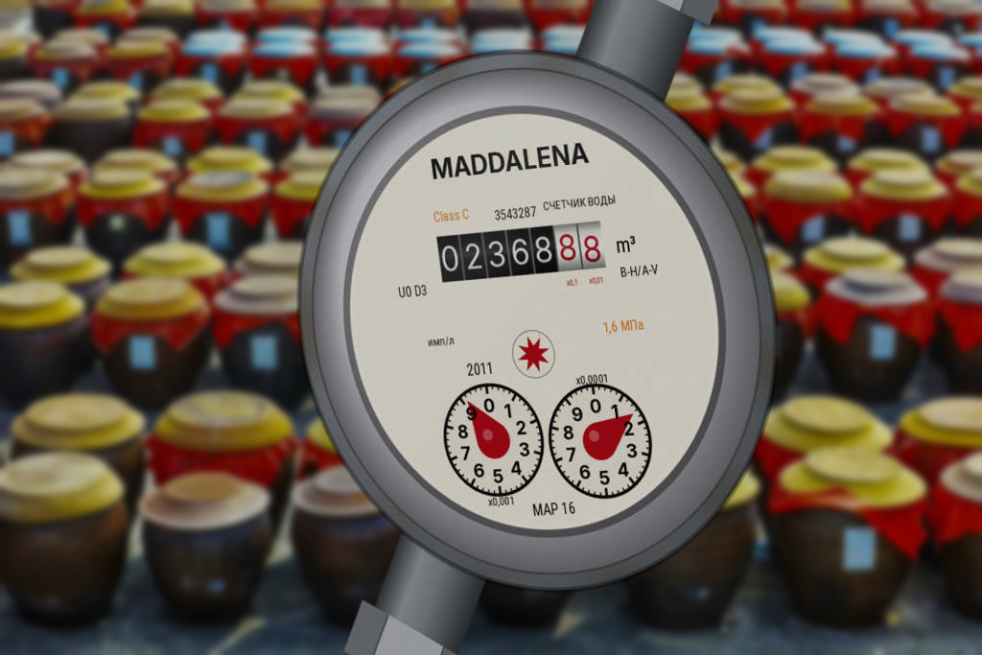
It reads 2368.8791,m³
